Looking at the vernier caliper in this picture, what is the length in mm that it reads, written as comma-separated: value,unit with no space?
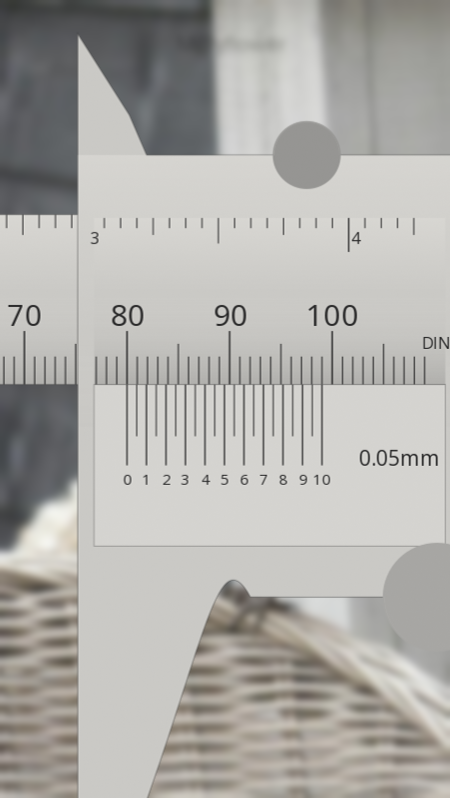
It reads 80.0,mm
